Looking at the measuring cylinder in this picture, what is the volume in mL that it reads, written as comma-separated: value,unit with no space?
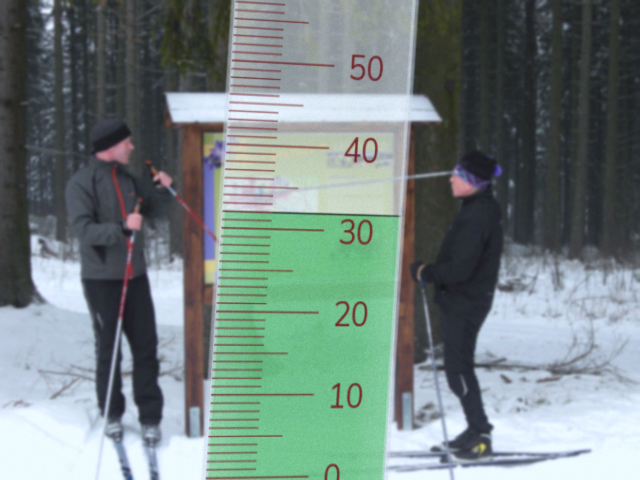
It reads 32,mL
